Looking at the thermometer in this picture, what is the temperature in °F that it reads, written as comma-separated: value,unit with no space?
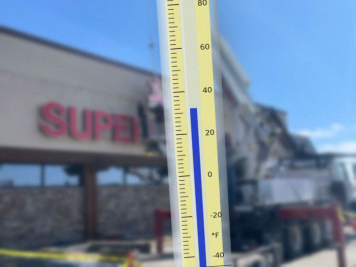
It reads 32,°F
